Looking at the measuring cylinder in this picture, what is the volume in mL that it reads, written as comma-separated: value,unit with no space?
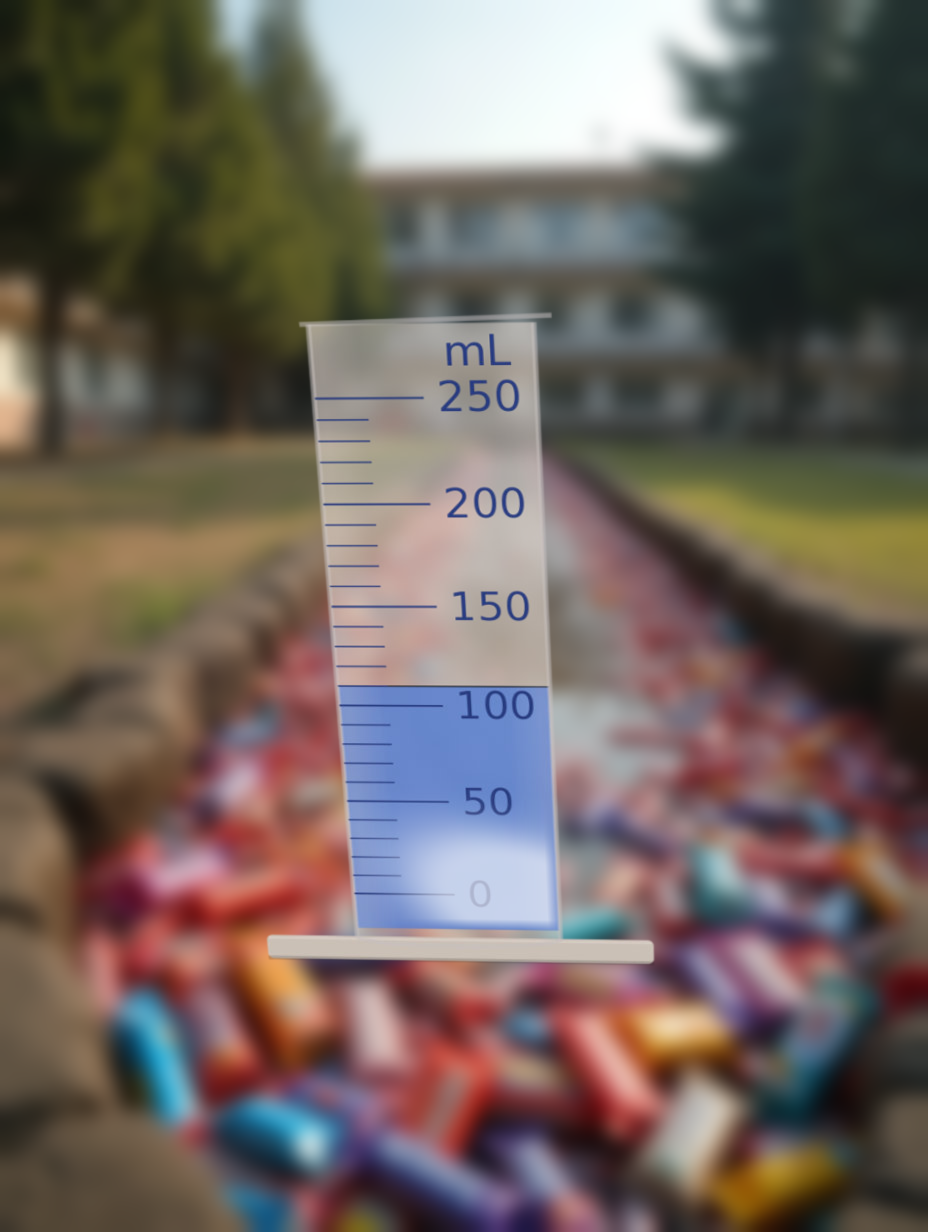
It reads 110,mL
